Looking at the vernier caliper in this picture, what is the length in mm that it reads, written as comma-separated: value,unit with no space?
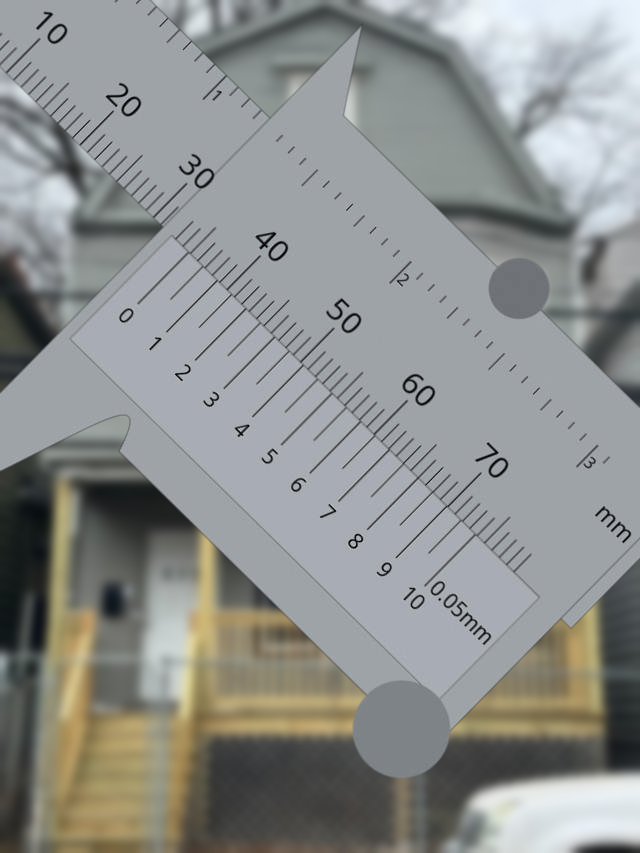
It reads 34.8,mm
